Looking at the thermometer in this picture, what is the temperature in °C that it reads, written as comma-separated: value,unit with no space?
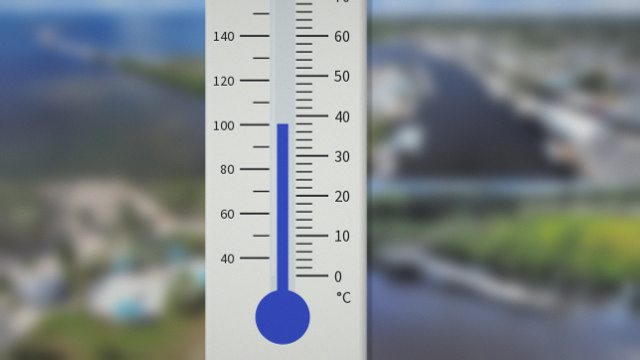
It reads 38,°C
